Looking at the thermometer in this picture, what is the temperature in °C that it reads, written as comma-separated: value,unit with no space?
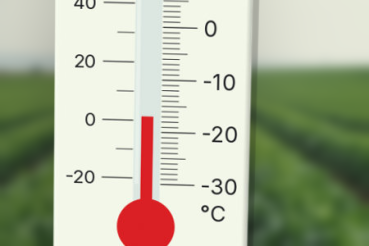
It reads -17,°C
